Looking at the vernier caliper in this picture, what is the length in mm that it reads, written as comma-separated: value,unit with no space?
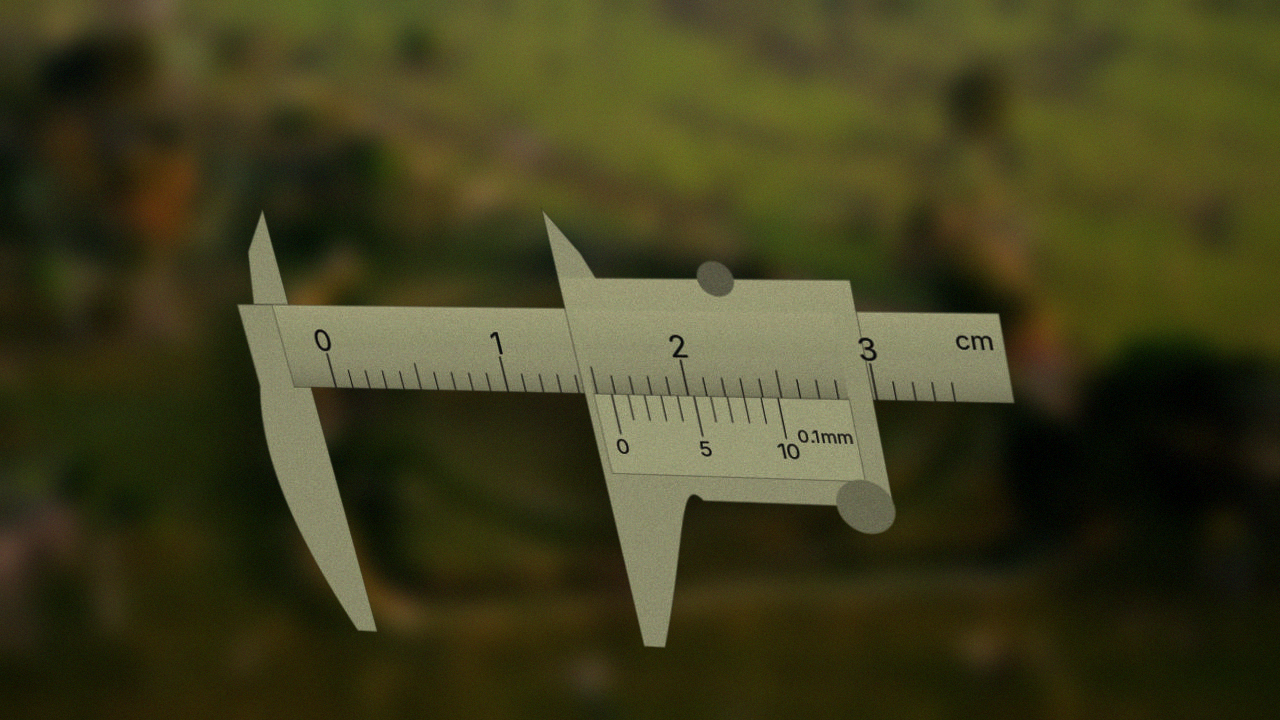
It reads 15.8,mm
